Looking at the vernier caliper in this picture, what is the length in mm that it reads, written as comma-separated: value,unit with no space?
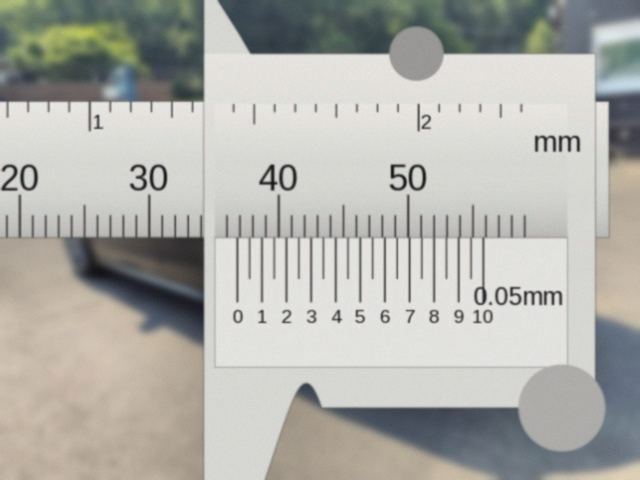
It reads 36.8,mm
